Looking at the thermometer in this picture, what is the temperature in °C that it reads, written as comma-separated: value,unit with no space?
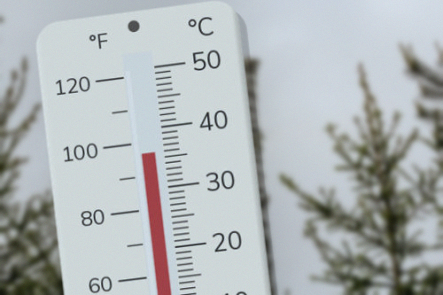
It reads 36,°C
